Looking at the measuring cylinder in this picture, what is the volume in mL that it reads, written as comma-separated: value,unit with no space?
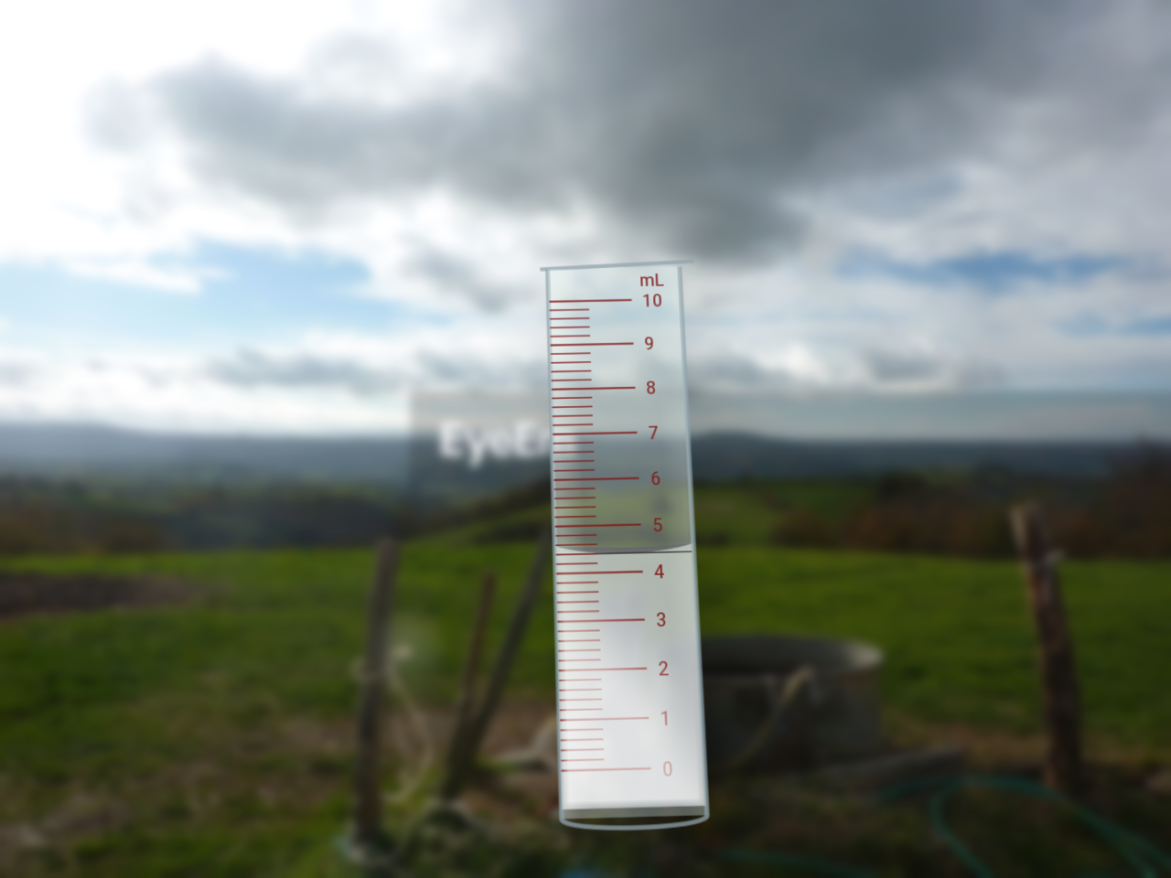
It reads 4.4,mL
